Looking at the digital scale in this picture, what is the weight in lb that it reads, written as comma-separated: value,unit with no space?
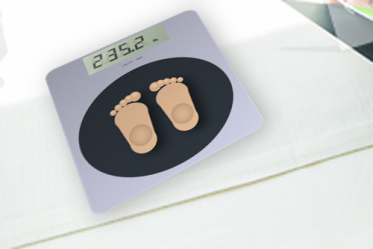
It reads 235.2,lb
